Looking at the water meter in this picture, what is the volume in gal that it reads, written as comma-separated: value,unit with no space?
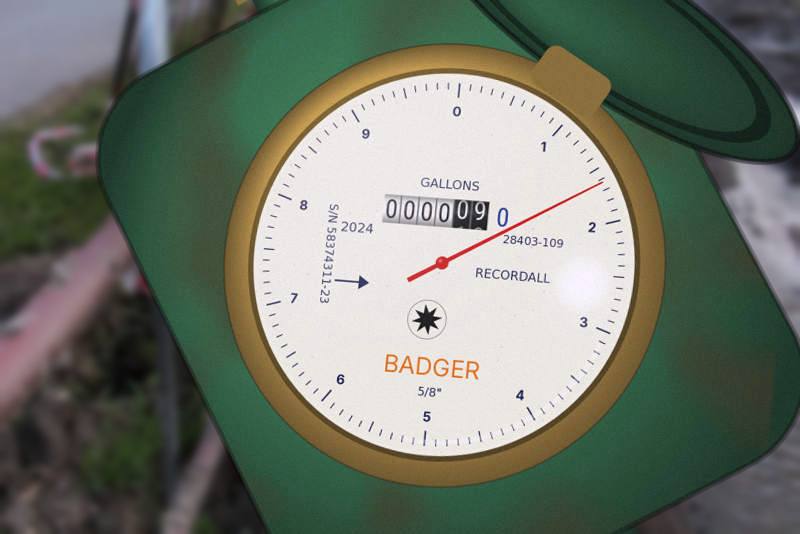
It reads 91.6,gal
